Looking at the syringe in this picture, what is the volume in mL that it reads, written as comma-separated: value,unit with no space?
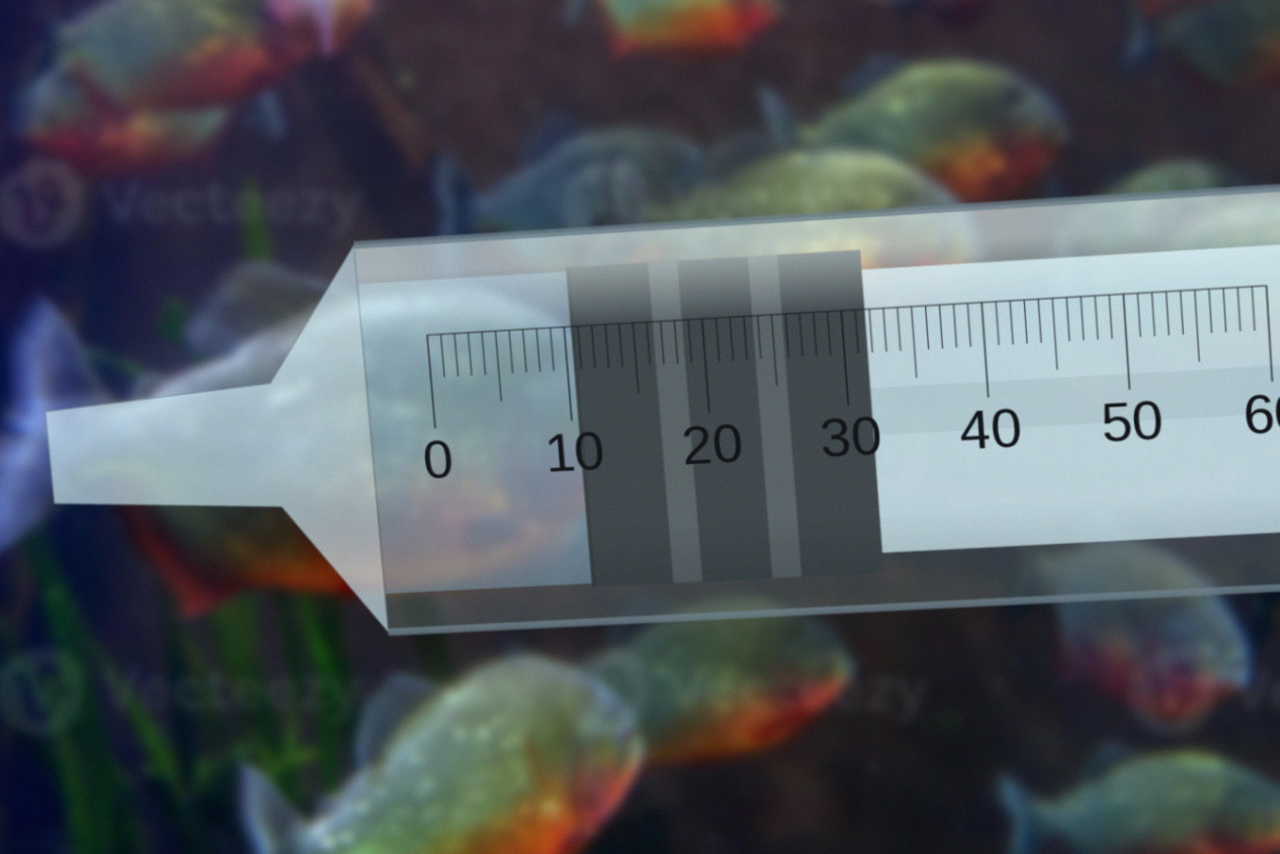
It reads 10.5,mL
